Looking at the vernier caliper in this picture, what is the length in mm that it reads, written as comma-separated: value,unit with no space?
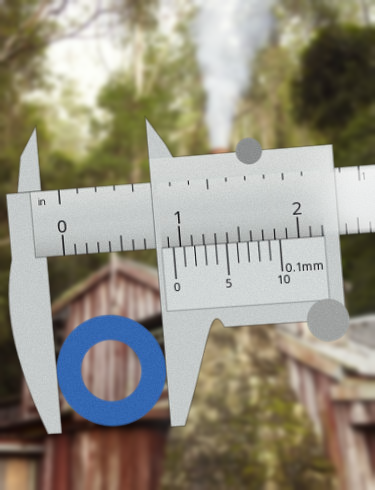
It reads 9.4,mm
